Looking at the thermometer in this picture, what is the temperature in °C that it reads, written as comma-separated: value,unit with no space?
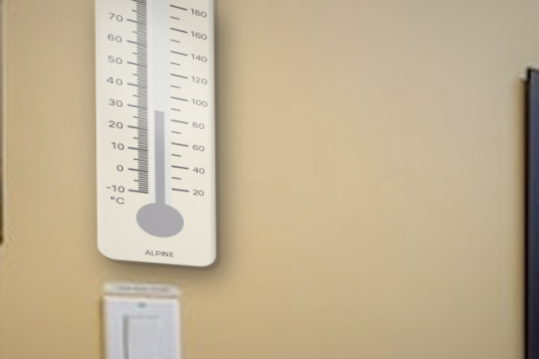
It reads 30,°C
